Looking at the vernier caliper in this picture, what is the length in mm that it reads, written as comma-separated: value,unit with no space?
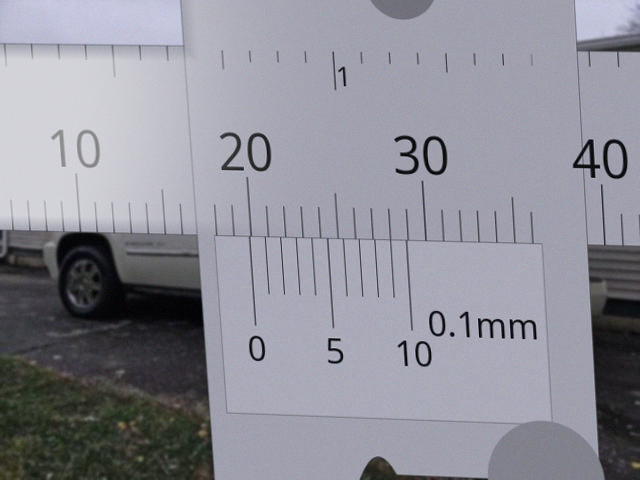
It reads 19.9,mm
